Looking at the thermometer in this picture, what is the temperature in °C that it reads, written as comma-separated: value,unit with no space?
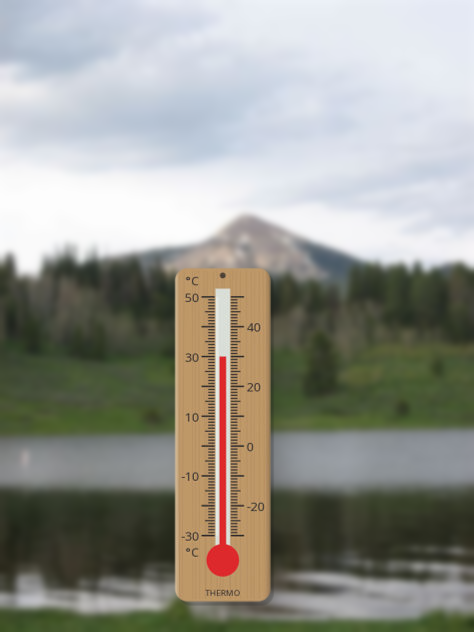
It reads 30,°C
